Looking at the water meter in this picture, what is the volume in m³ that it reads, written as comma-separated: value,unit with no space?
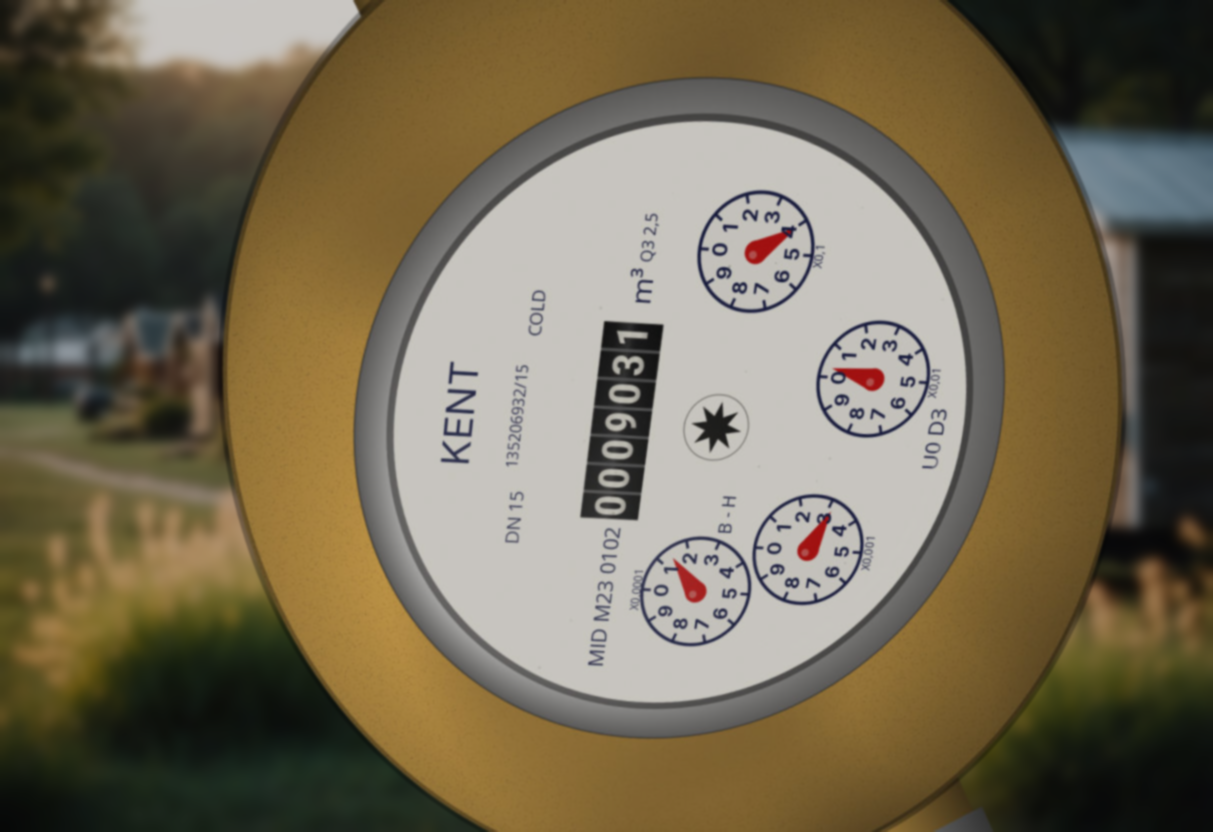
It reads 9031.4031,m³
